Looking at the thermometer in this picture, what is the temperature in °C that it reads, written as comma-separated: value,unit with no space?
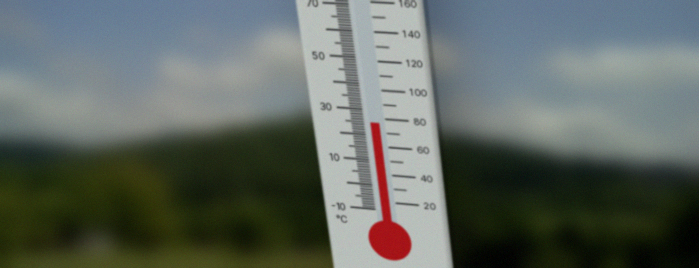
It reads 25,°C
